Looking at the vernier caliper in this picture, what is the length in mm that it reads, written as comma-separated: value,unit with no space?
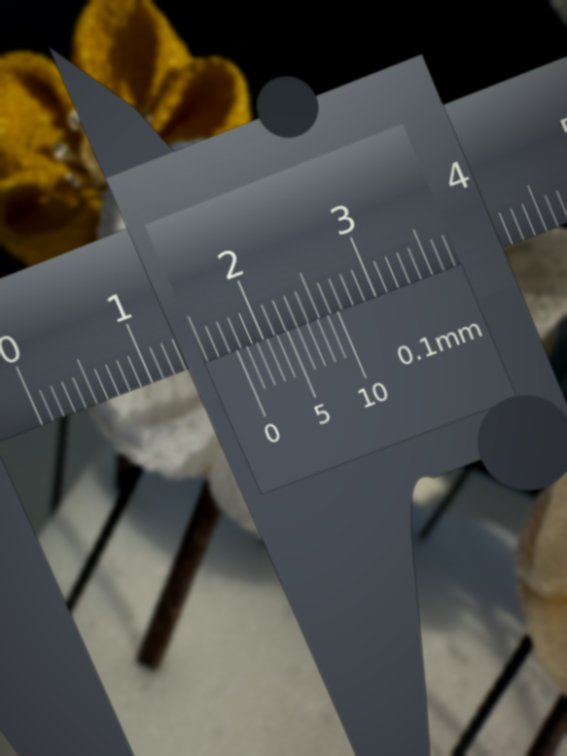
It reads 17.6,mm
